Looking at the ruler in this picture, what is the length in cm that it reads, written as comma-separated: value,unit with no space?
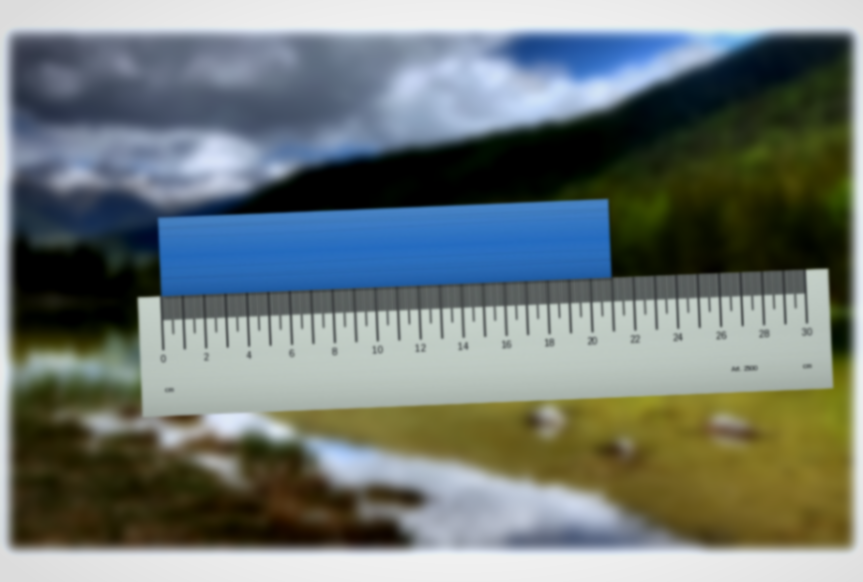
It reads 21,cm
